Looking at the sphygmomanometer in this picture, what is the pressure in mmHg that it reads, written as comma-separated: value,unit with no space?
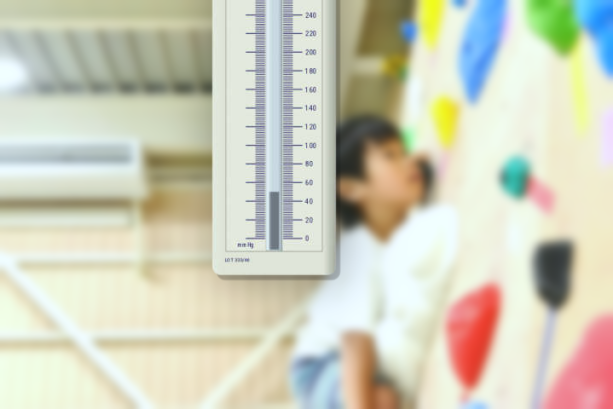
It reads 50,mmHg
